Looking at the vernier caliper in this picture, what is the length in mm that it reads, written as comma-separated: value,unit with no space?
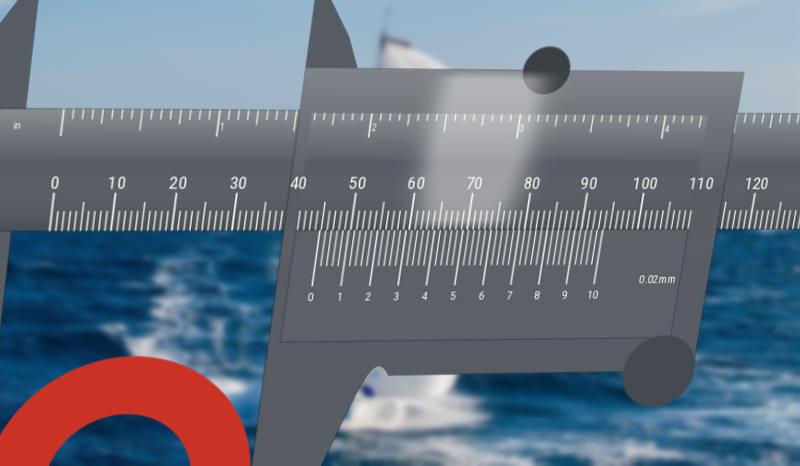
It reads 44.8,mm
